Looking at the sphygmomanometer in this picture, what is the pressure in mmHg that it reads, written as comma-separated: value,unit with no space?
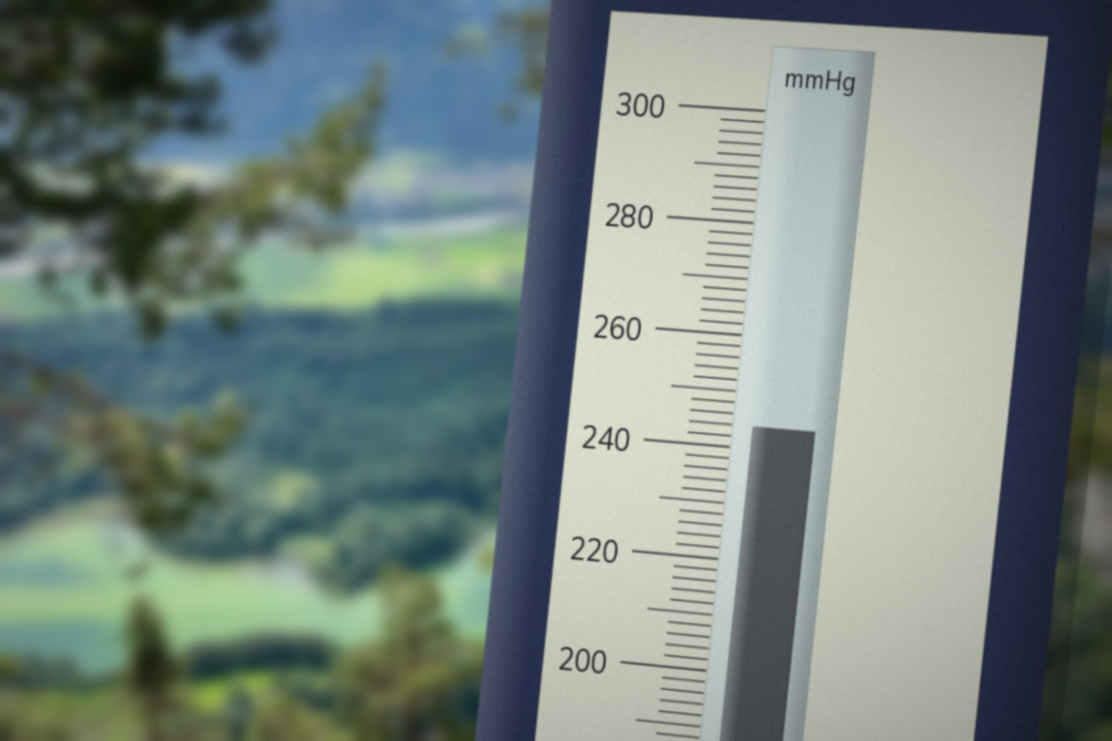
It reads 244,mmHg
